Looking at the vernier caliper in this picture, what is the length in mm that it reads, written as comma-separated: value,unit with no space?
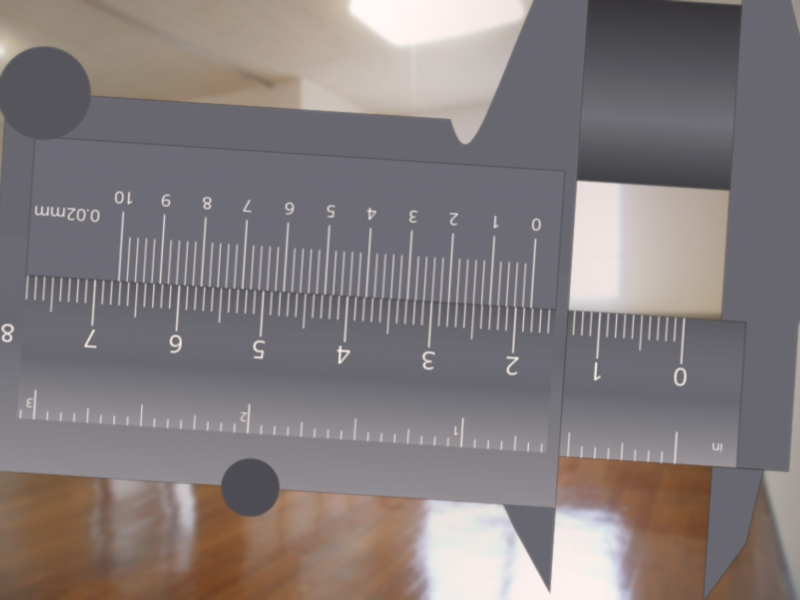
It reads 18.2,mm
